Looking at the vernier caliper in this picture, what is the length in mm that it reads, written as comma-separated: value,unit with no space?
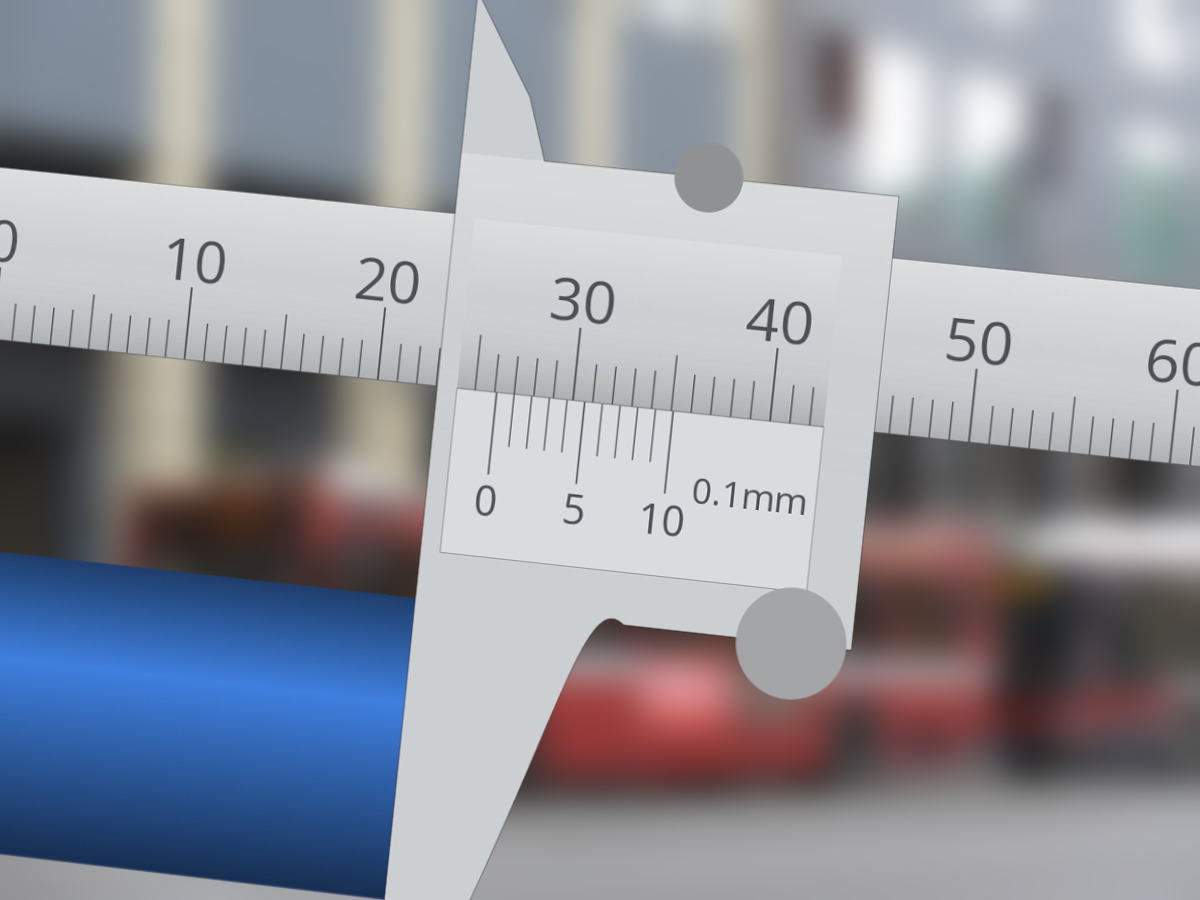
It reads 26.1,mm
